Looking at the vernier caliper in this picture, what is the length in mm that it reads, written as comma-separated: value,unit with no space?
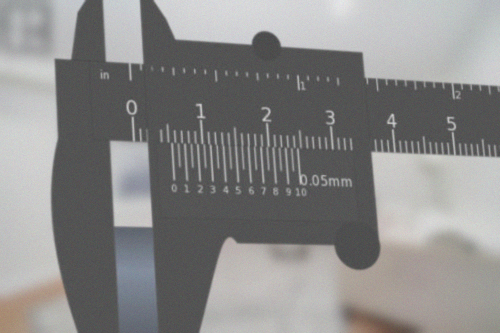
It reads 5.5,mm
